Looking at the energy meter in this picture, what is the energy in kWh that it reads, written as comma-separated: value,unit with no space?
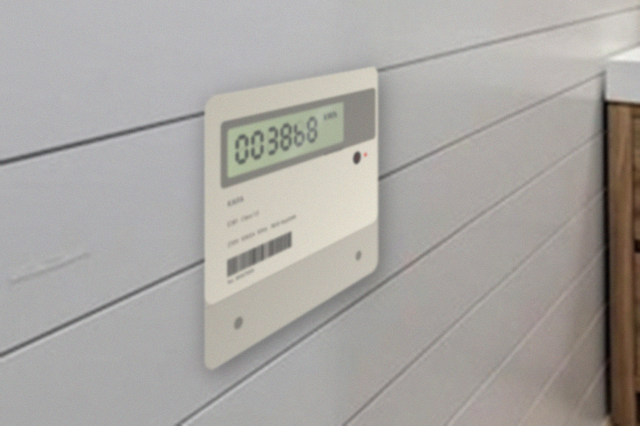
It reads 3868,kWh
